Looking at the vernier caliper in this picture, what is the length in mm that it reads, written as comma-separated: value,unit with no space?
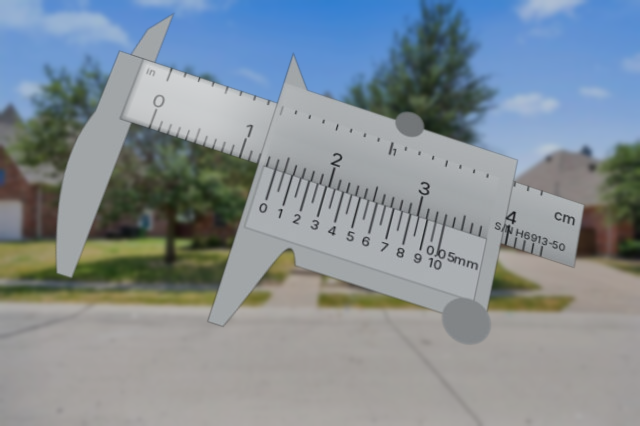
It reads 14.0,mm
